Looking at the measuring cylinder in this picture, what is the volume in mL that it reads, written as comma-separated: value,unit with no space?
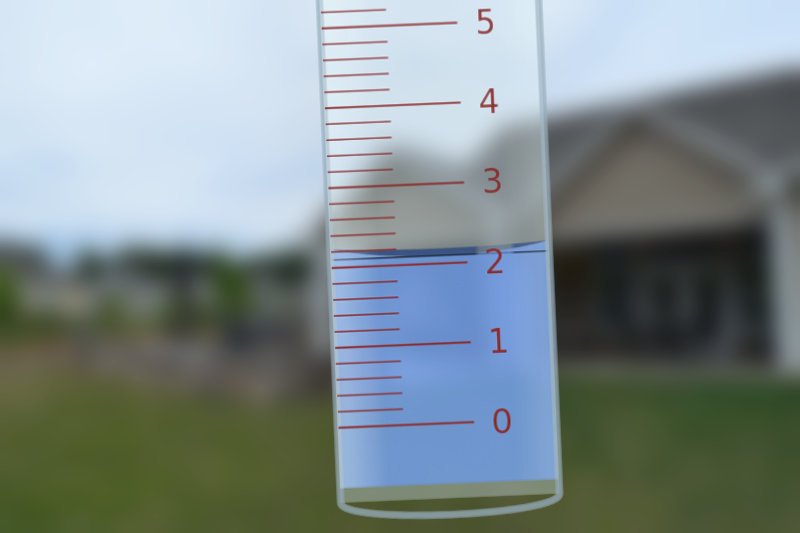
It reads 2.1,mL
